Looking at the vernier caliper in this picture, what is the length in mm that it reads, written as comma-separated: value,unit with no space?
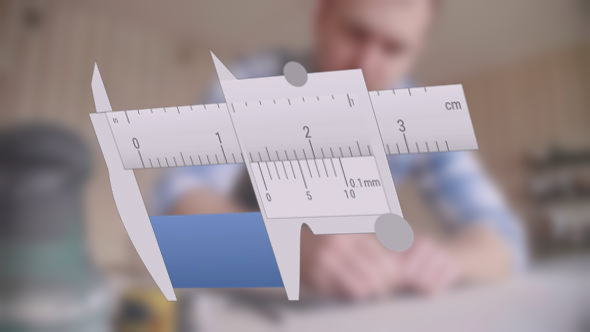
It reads 13.6,mm
